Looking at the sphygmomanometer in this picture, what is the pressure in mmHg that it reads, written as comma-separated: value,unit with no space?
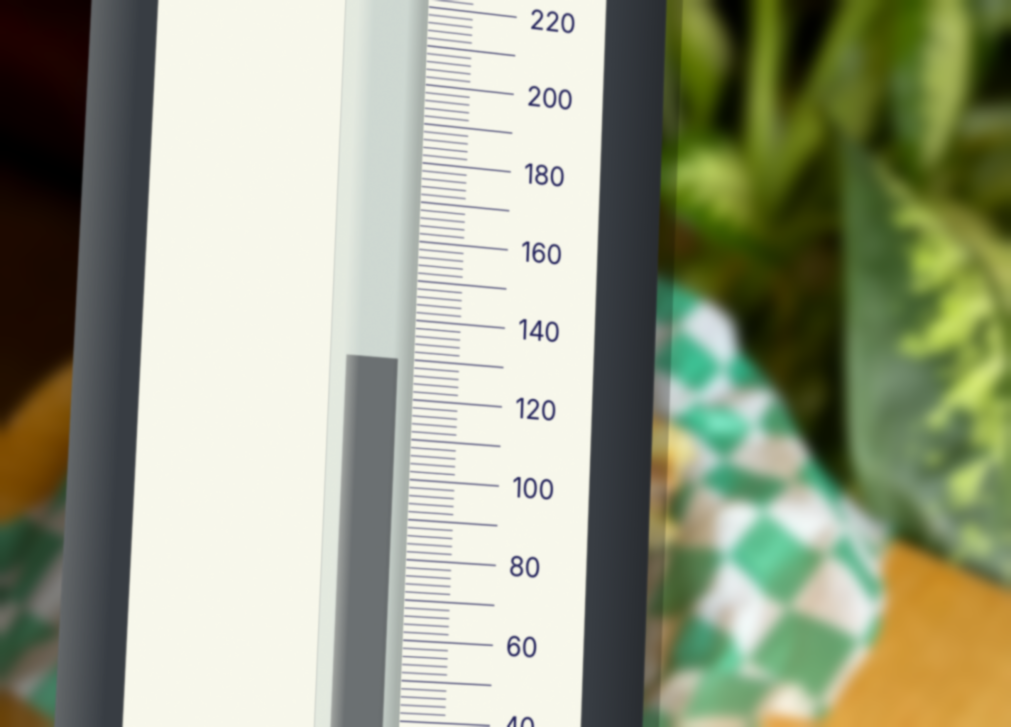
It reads 130,mmHg
